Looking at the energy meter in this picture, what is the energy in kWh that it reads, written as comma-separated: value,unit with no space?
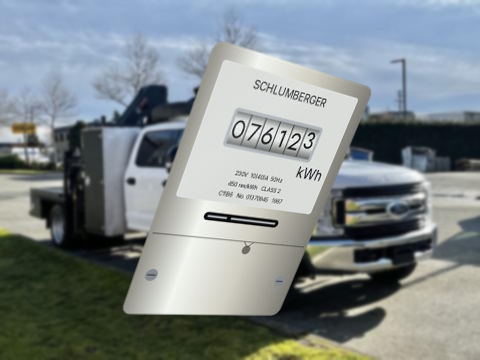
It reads 76123,kWh
